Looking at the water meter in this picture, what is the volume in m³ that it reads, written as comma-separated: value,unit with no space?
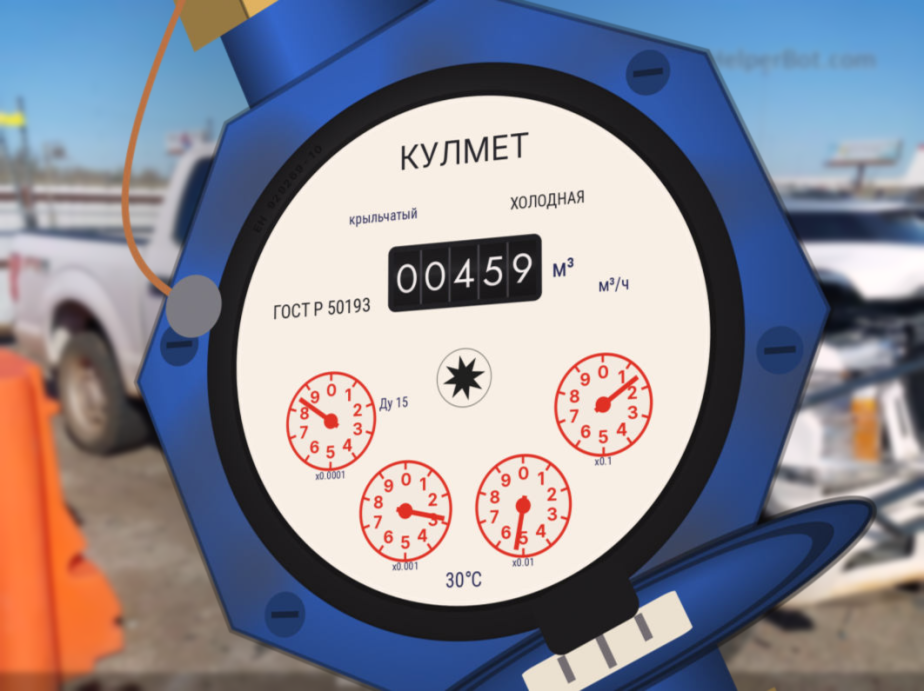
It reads 459.1528,m³
